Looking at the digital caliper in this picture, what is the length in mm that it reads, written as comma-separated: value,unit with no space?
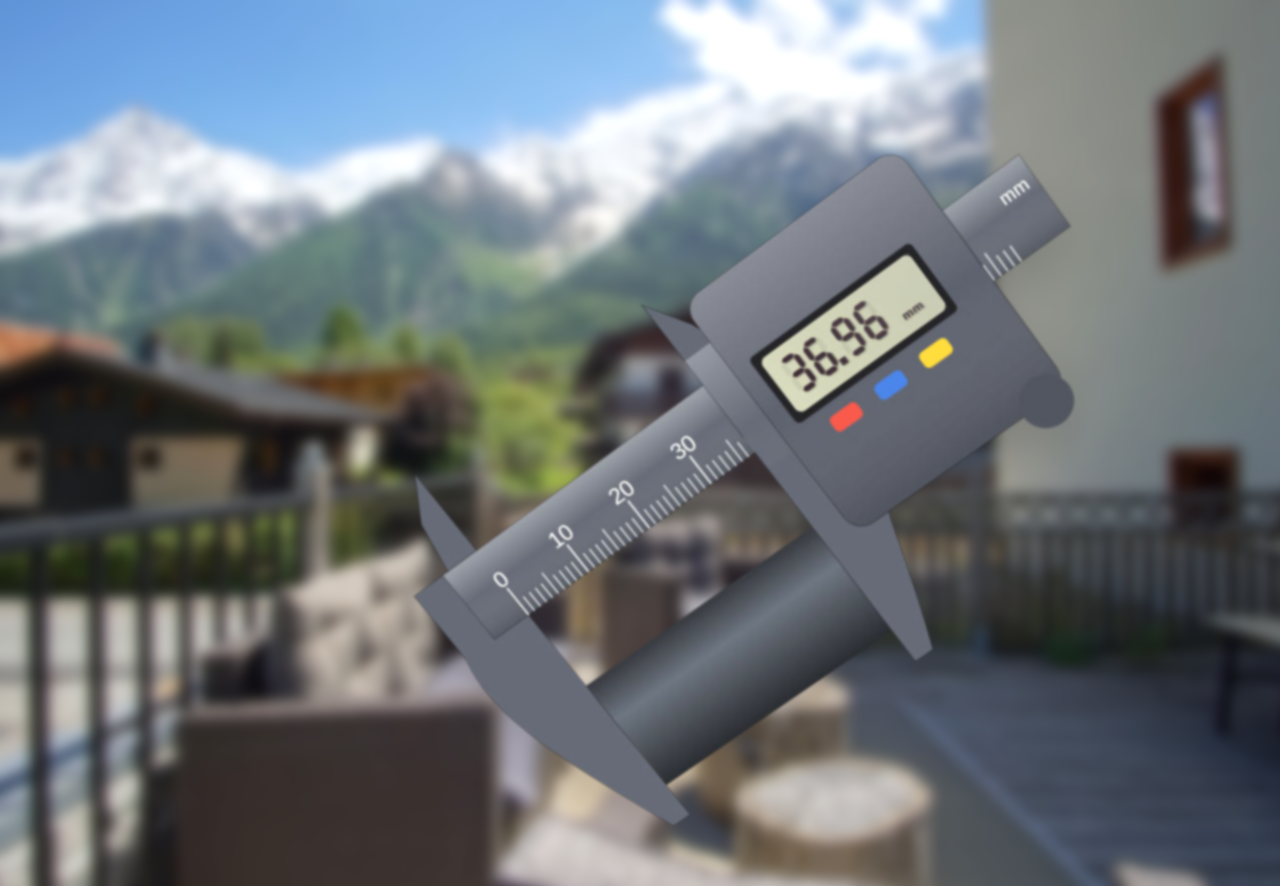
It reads 36.96,mm
